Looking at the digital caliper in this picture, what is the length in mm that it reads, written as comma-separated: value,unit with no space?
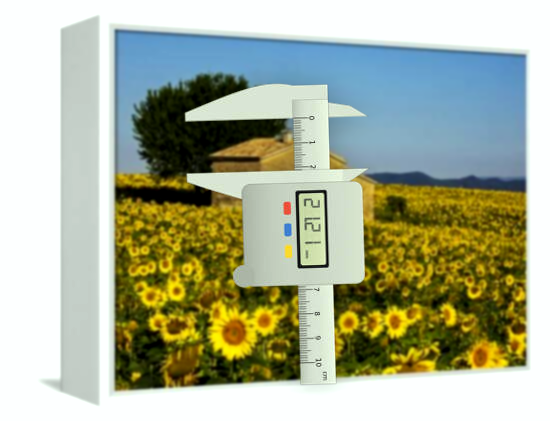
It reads 21.21,mm
